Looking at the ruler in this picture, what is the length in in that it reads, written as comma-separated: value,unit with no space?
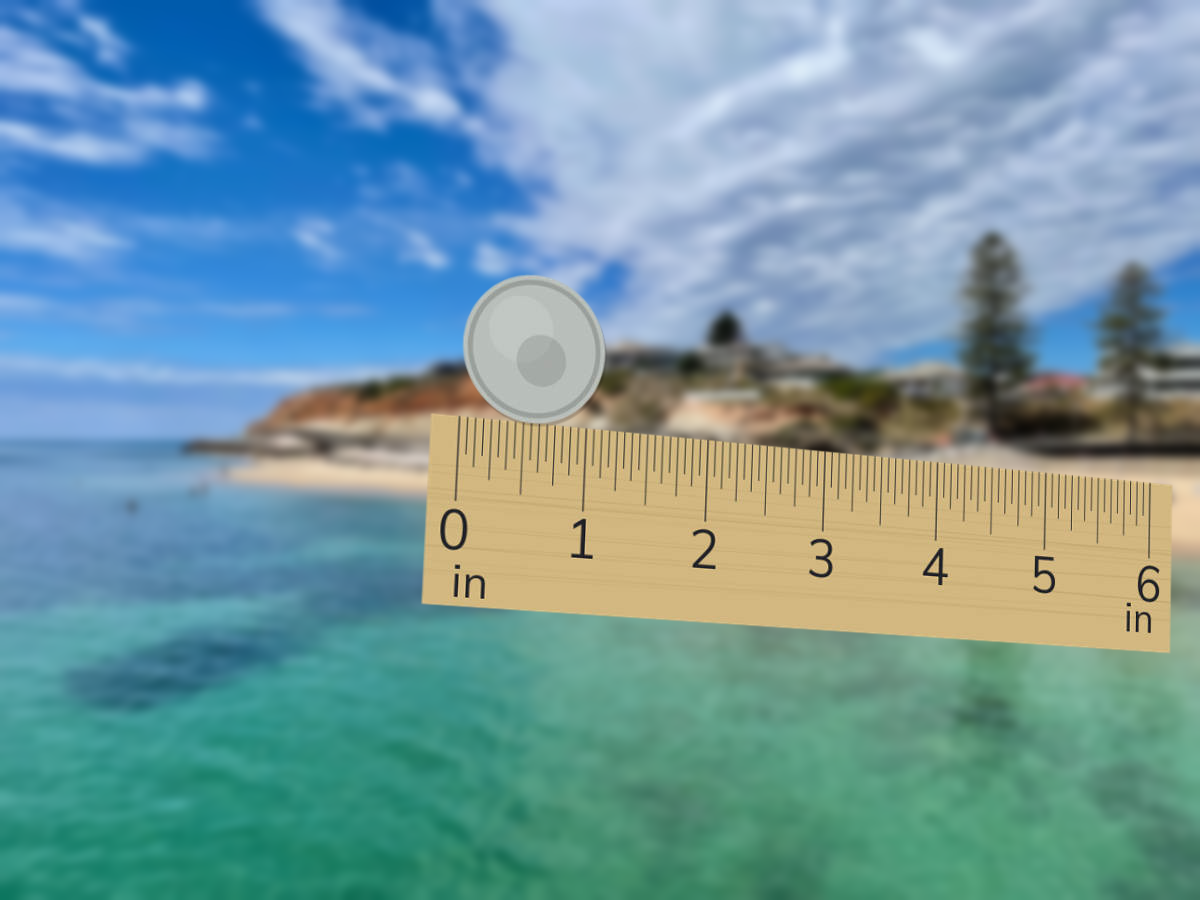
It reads 1.125,in
